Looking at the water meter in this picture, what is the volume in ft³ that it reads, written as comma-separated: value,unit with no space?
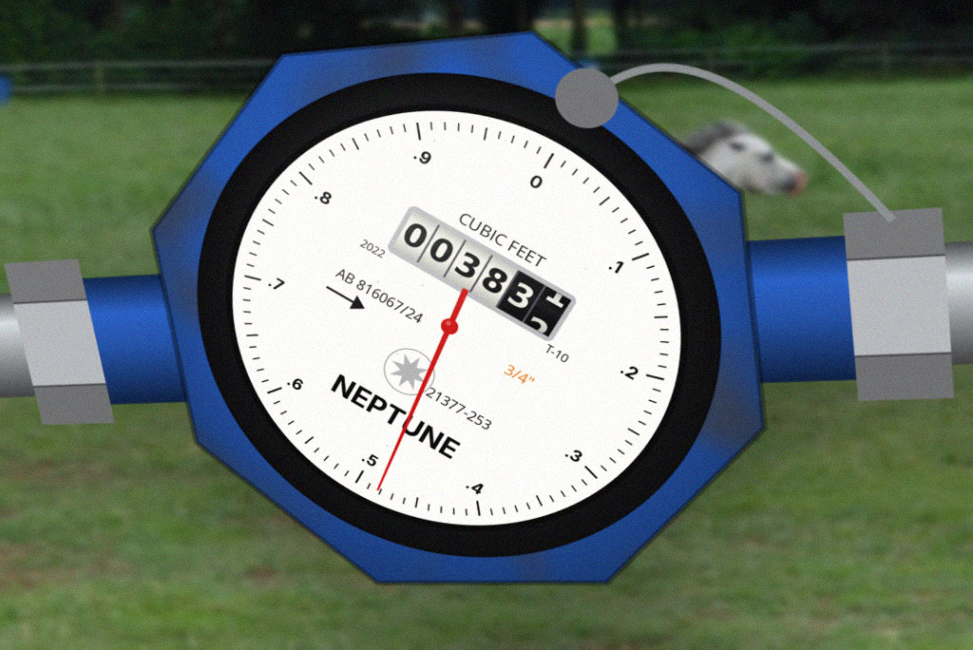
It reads 3831.48,ft³
